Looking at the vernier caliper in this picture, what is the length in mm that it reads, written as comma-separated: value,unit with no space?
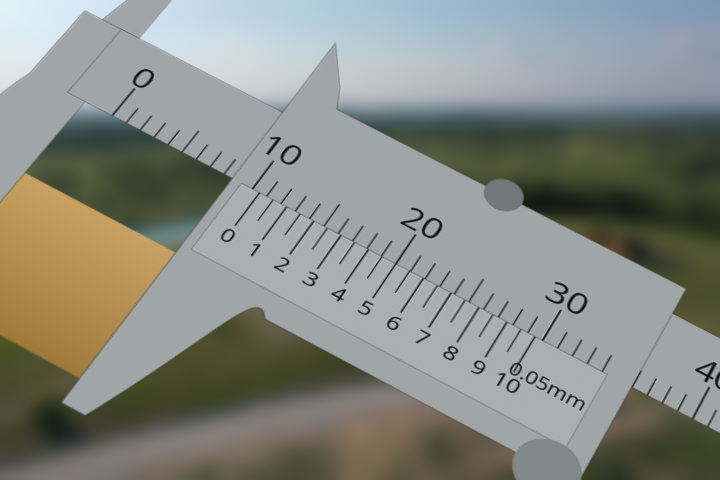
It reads 10.5,mm
